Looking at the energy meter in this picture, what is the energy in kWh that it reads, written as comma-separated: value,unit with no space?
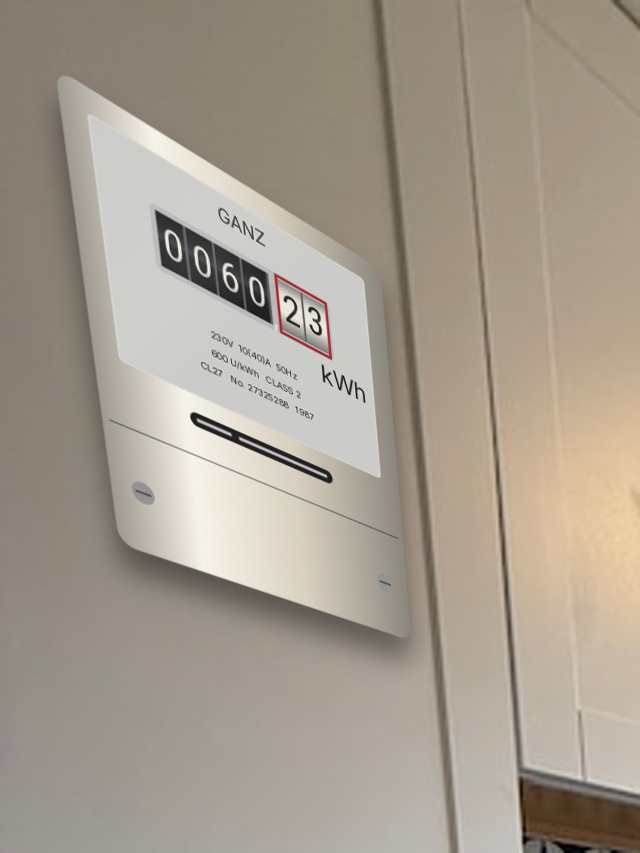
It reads 60.23,kWh
